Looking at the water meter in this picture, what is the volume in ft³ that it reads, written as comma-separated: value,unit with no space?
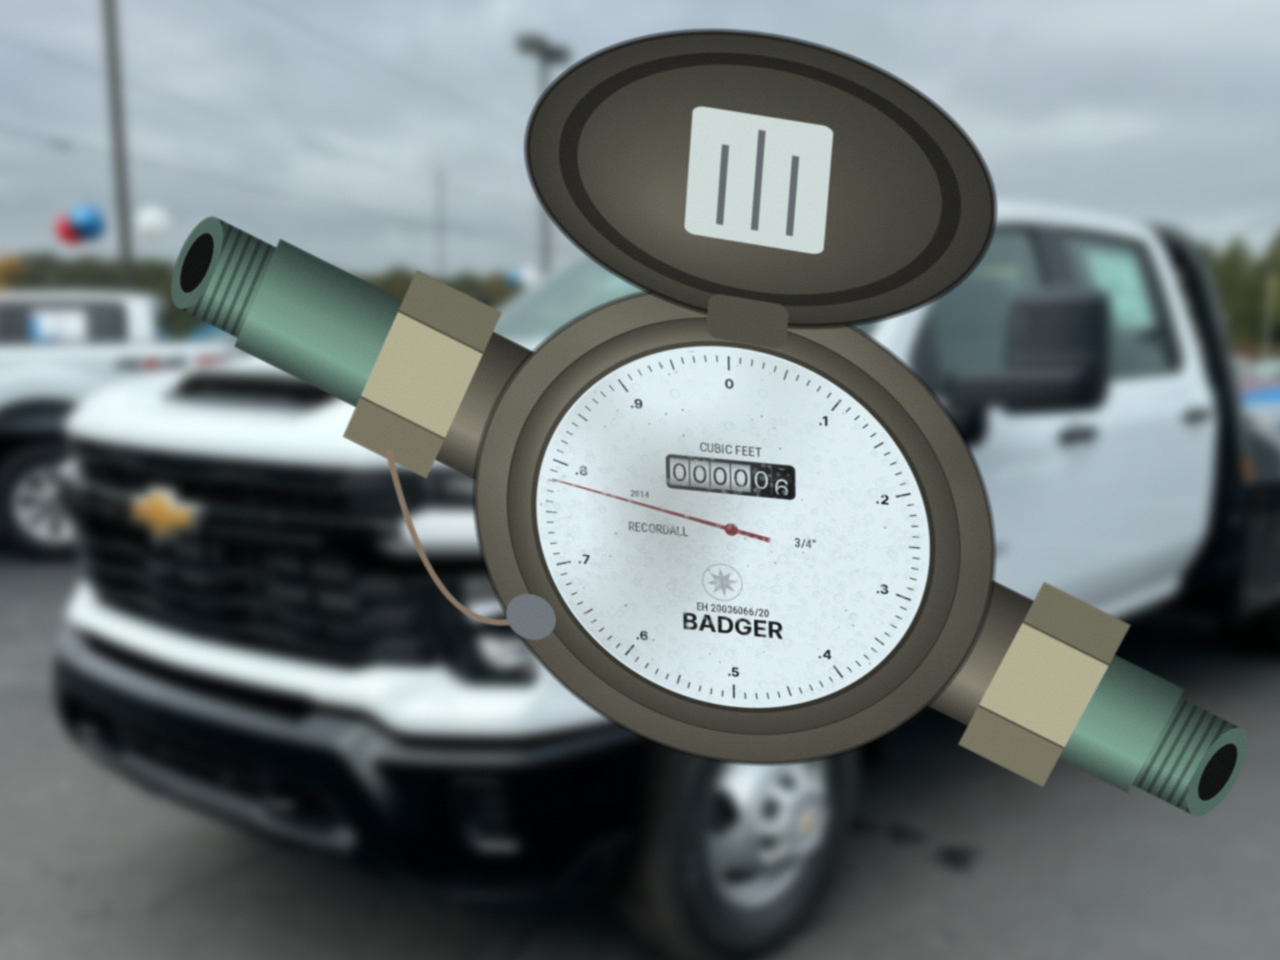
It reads 5.78,ft³
